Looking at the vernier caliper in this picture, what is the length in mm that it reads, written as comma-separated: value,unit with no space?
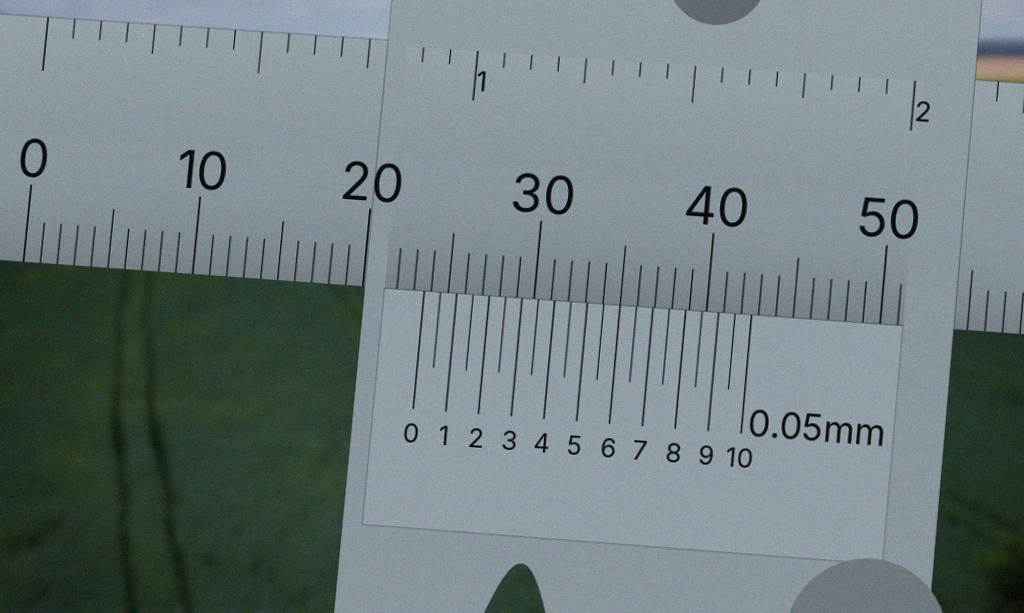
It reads 23.6,mm
